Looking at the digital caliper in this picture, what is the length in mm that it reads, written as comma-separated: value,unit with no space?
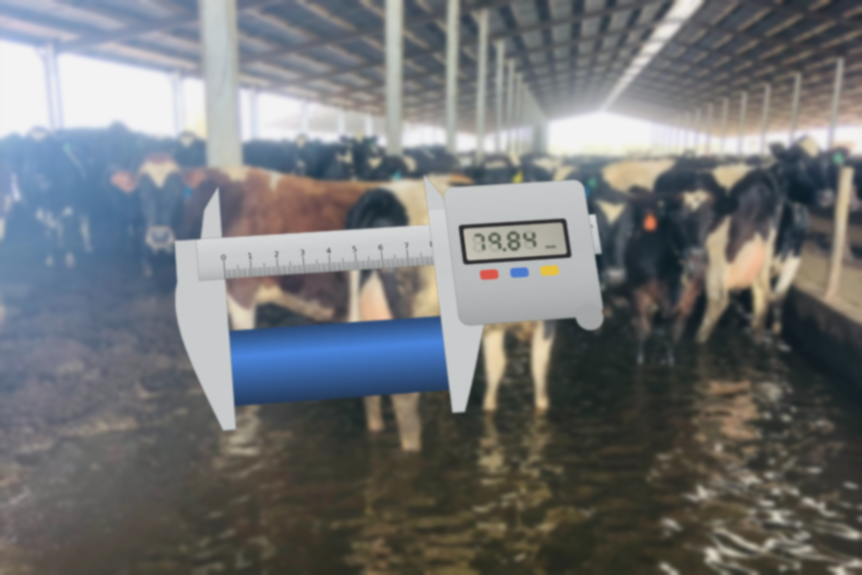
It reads 79.84,mm
